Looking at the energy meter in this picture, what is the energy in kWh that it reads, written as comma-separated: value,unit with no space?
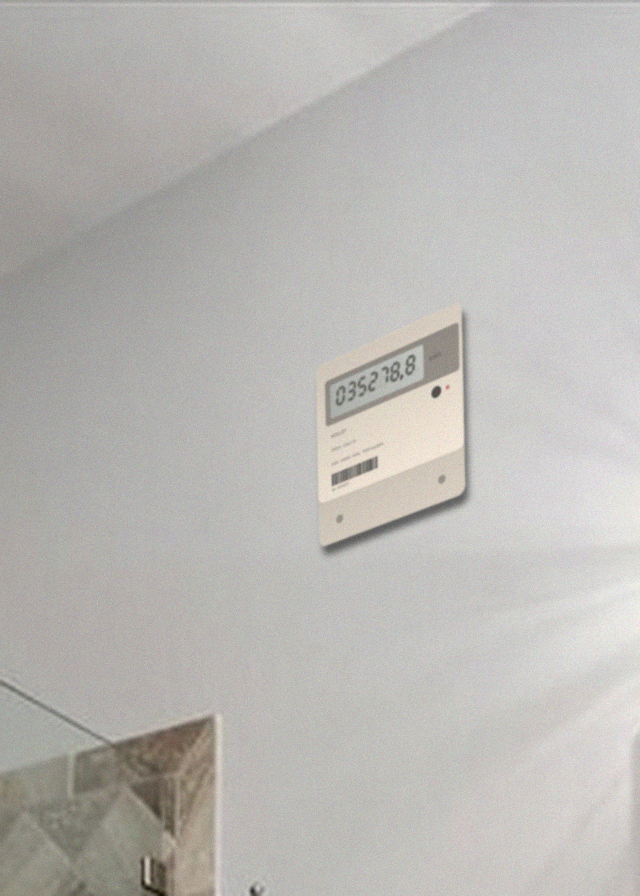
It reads 35278.8,kWh
